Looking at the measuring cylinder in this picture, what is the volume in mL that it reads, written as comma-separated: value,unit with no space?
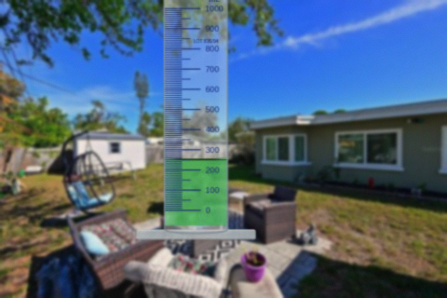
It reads 250,mL
